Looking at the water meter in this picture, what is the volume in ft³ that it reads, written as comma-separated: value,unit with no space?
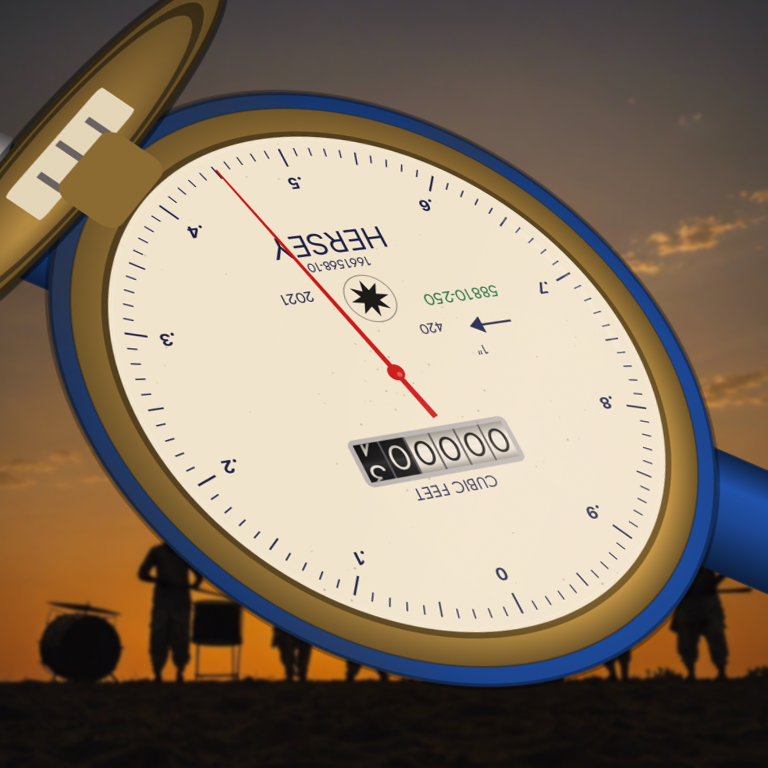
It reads 3.45,ft³
